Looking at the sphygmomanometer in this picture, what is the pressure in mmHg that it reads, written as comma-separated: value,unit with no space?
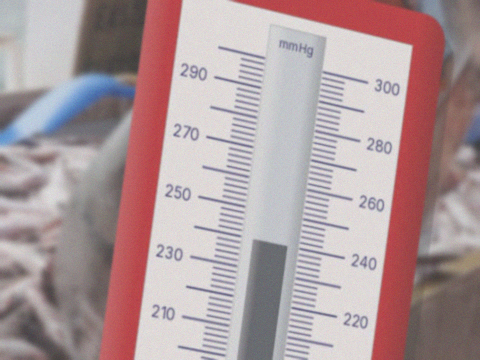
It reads 240,mmHg
